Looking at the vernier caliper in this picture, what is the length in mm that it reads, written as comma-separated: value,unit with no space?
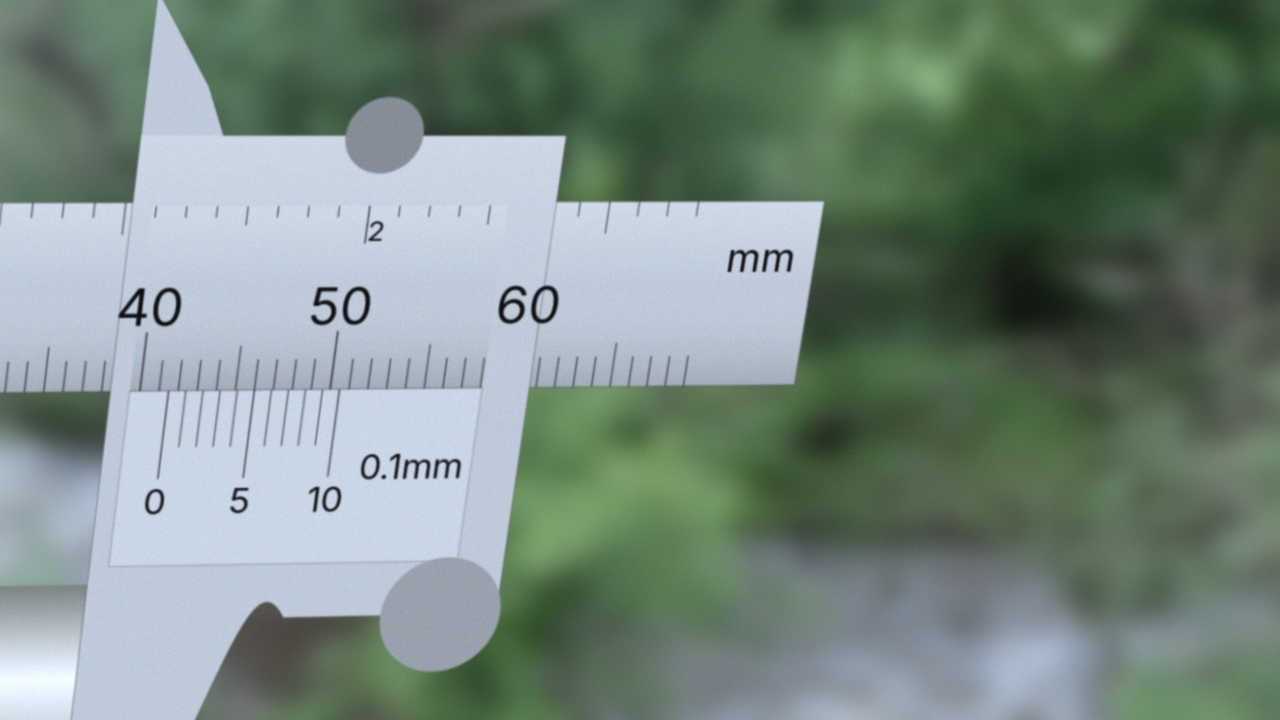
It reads 41.5,mm
